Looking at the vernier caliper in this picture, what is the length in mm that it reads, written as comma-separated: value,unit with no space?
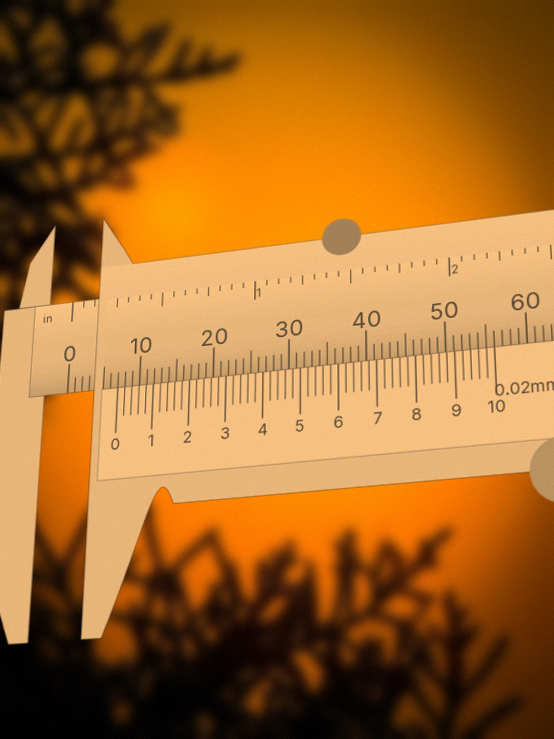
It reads 7.0,mm
